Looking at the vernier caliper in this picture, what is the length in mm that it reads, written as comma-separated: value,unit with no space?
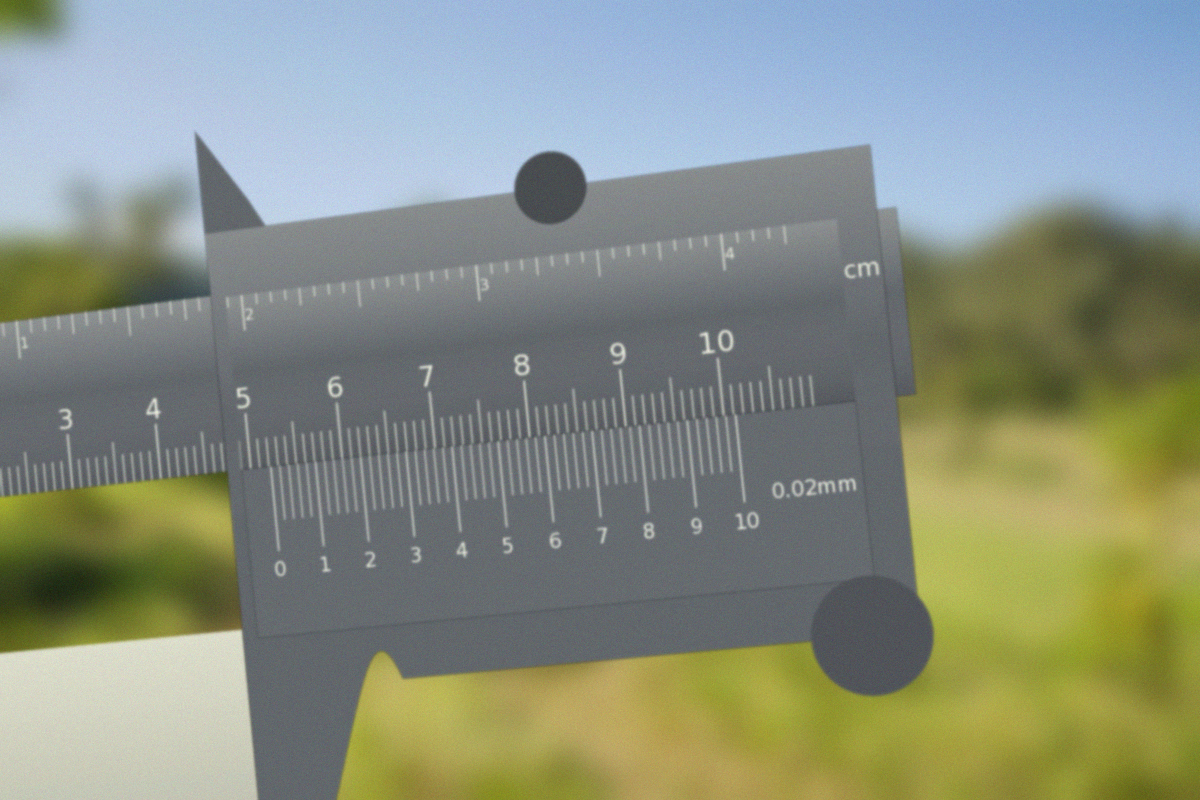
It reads 52.2,mm
